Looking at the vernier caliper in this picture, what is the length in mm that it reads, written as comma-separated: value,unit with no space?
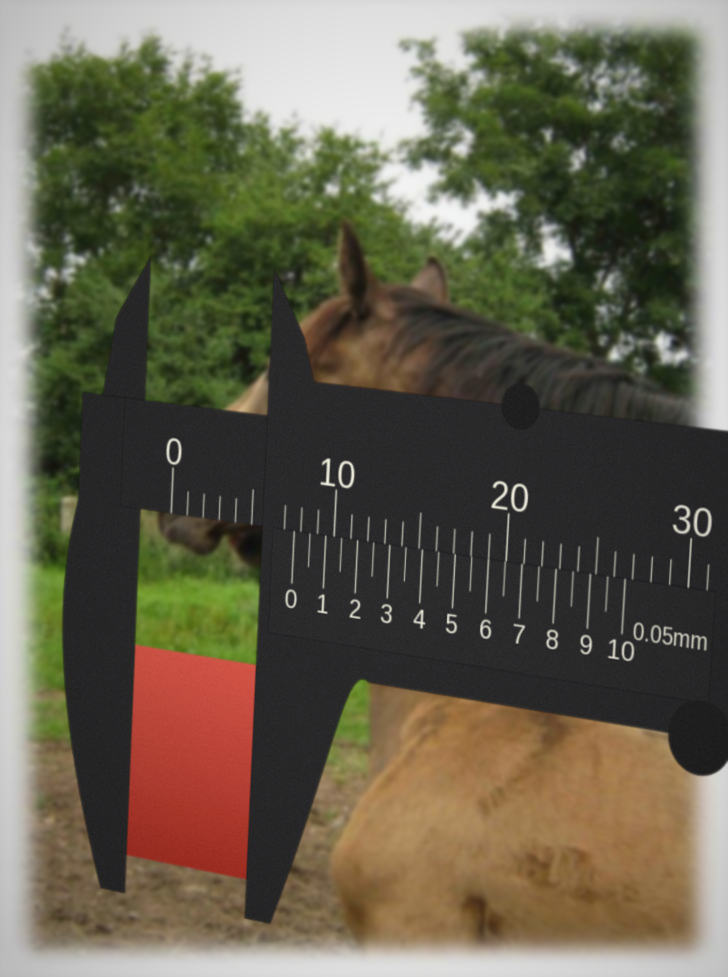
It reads 7.6,mm
